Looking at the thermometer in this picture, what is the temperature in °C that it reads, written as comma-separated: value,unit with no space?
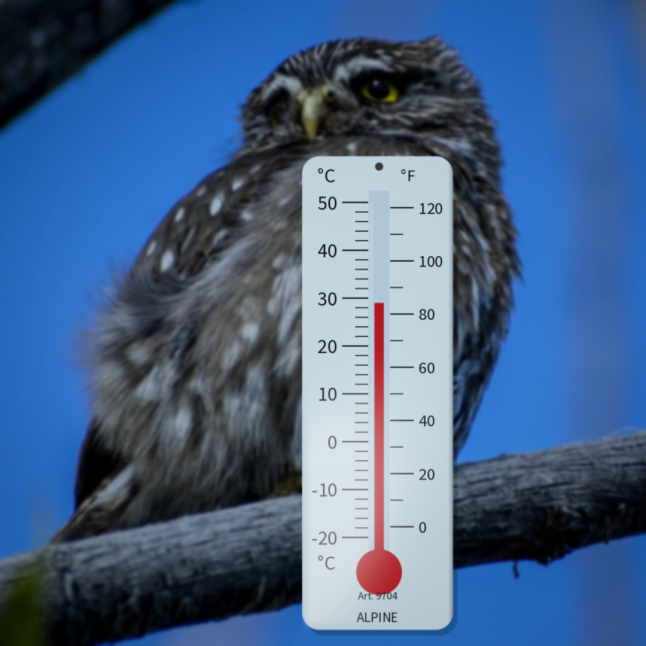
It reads 29,°C
